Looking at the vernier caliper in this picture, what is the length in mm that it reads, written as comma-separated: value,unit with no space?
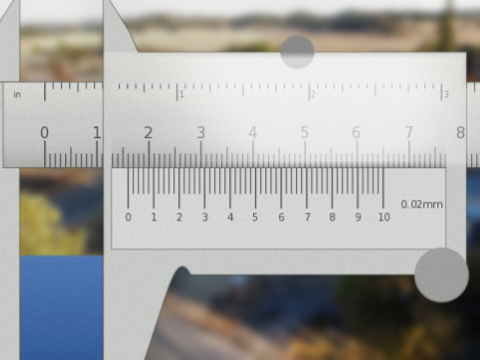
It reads 16.0,mm
